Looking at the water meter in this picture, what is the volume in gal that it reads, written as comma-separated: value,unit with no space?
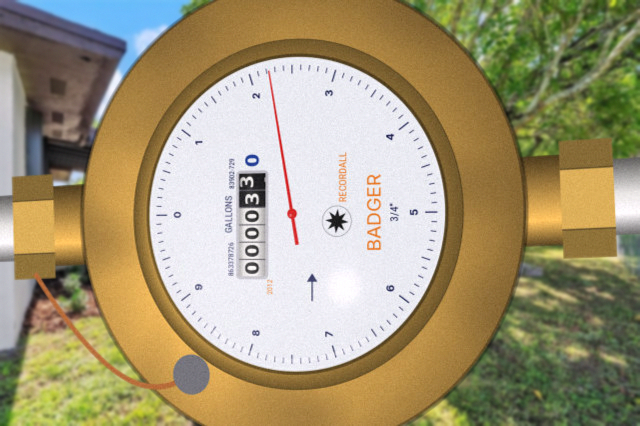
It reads 332.2,gal
